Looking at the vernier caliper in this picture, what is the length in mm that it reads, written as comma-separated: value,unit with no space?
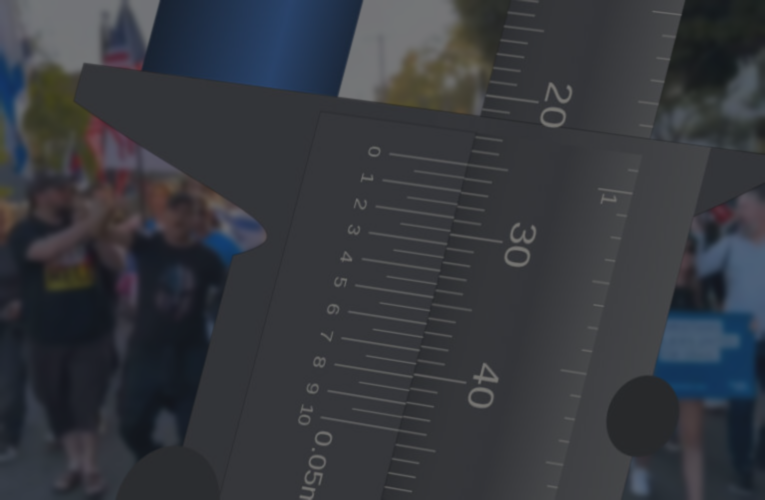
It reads 25.0,mm
